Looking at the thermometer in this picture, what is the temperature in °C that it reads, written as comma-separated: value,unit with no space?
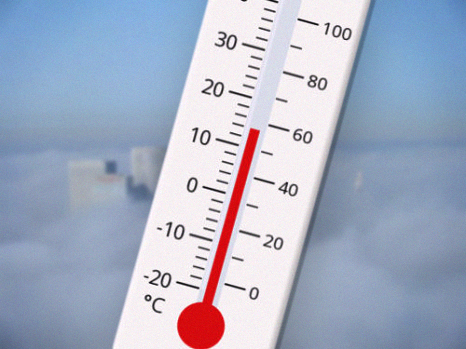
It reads 14,°C
